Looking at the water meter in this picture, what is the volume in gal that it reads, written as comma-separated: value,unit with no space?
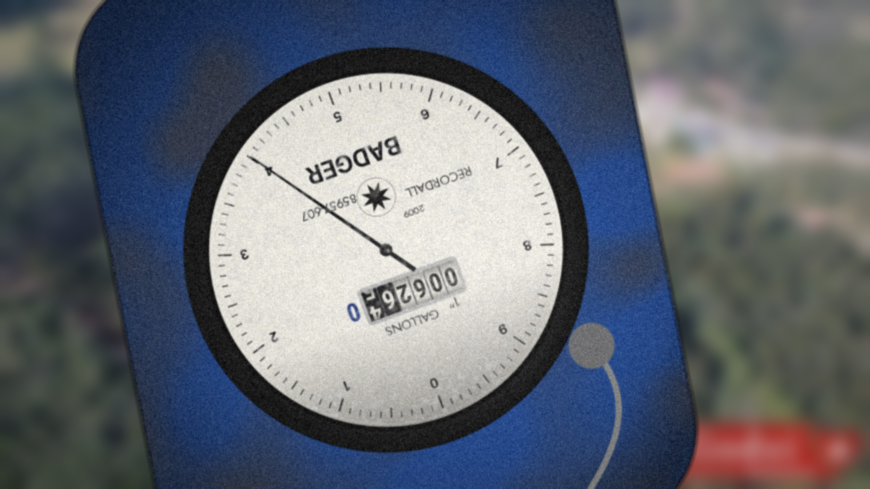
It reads 62644.0,gal
